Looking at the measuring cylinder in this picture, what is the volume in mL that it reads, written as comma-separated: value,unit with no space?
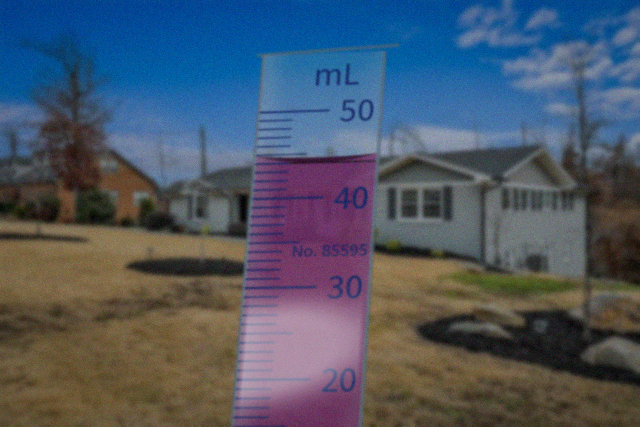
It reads 44,mL
